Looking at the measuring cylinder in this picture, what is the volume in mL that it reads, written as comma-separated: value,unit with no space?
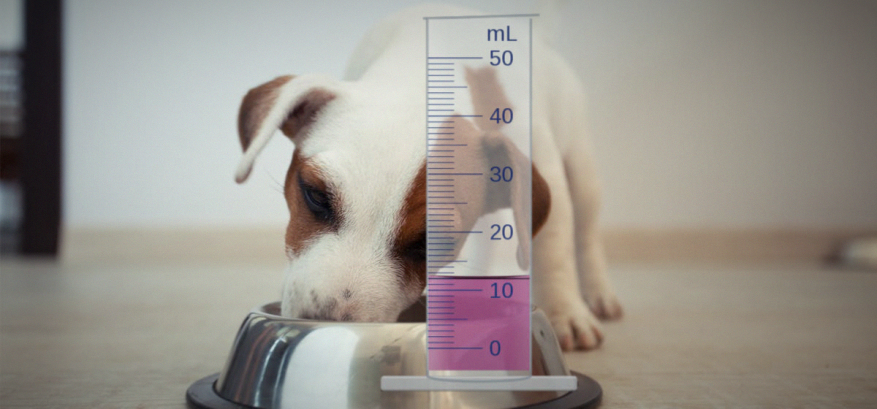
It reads 12,mL
